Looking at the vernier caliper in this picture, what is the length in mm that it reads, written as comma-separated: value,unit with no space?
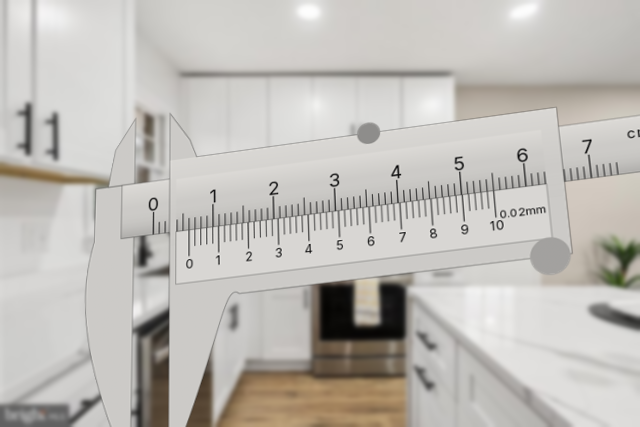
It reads 6.0,mm
